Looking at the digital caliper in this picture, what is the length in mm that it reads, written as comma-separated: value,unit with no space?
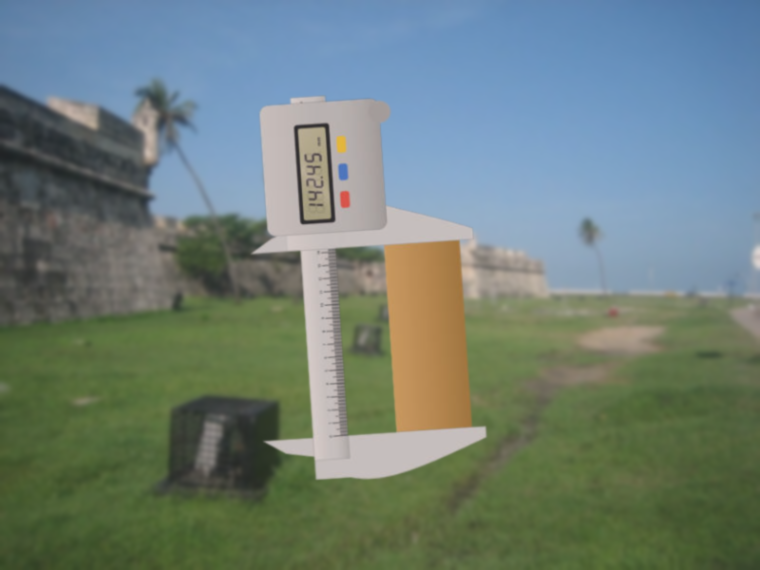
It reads 142.45,mm
